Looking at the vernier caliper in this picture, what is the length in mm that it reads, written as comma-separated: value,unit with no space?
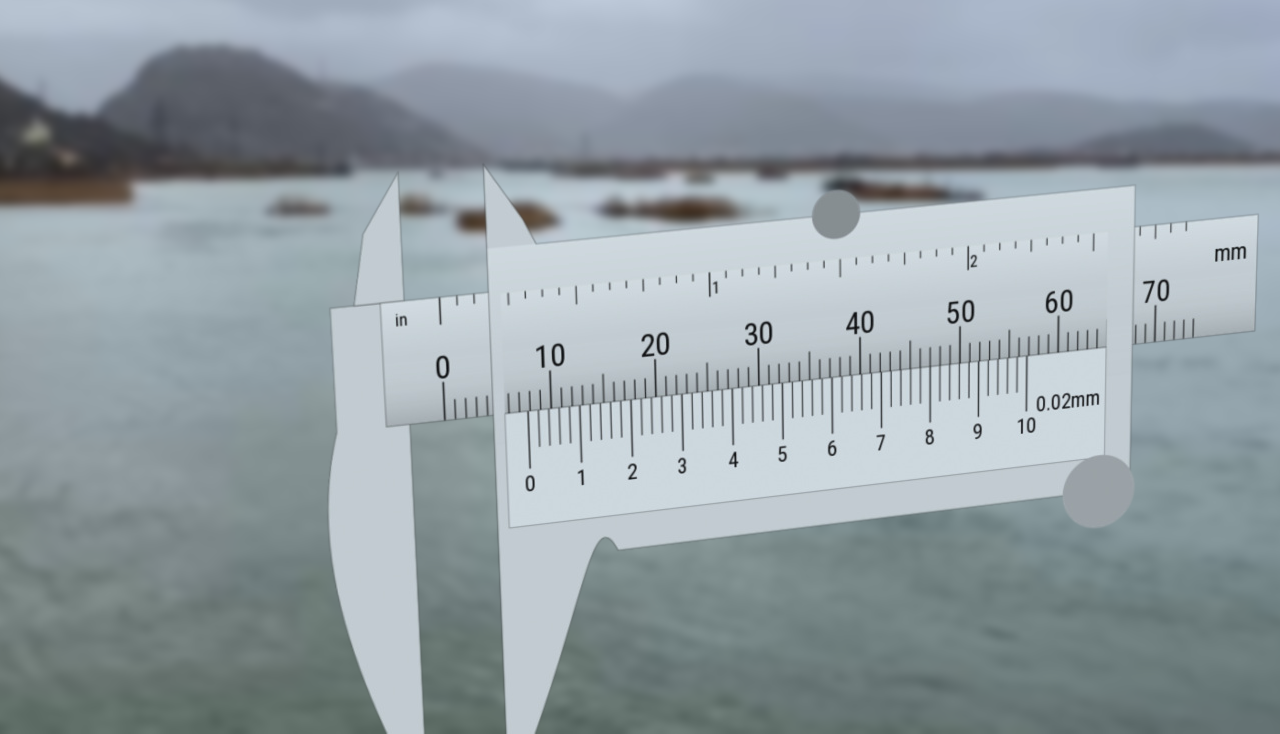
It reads 7.8,mm
